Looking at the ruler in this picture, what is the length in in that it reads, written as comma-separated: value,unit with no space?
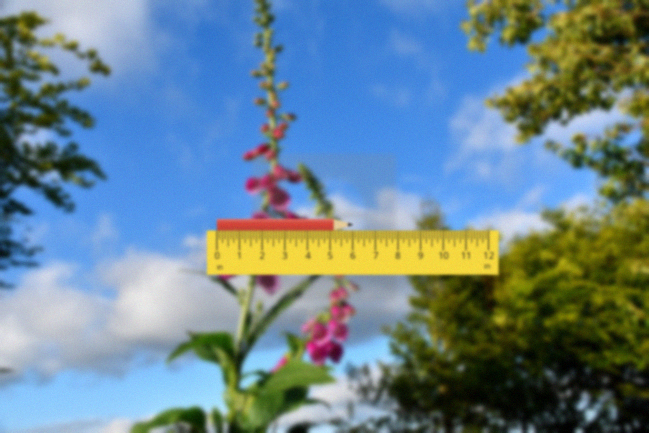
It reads 6,in
